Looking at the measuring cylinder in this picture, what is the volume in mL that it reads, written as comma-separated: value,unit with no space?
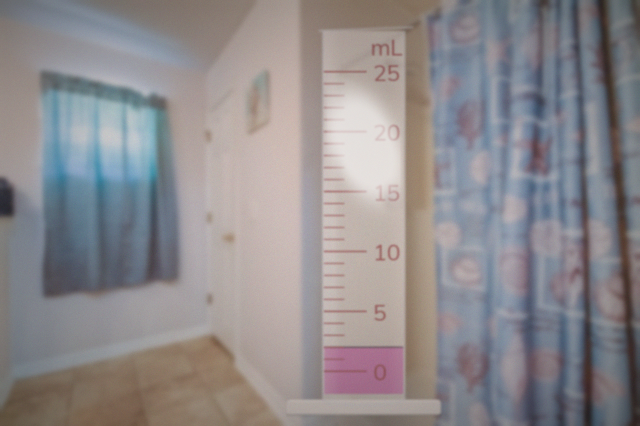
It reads 2,mL
